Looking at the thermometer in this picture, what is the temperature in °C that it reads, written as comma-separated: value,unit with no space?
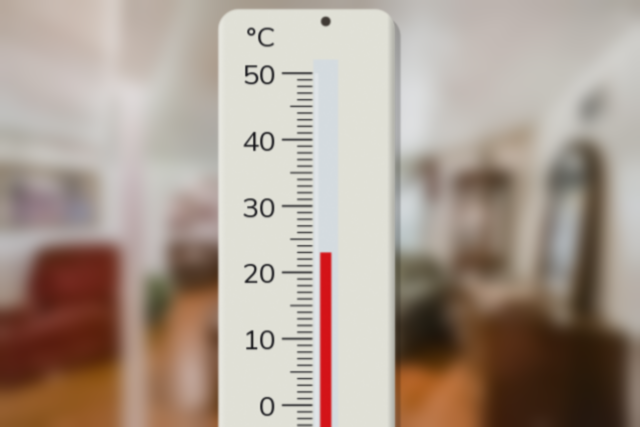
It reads 23,°C
